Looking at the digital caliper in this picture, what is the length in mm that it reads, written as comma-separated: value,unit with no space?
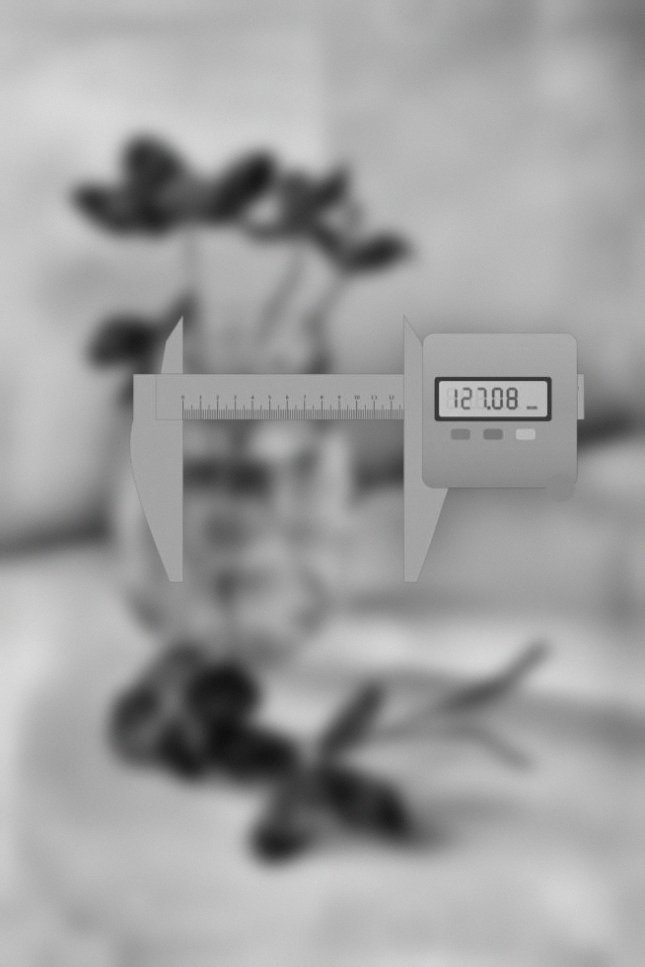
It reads 127.08,mm
